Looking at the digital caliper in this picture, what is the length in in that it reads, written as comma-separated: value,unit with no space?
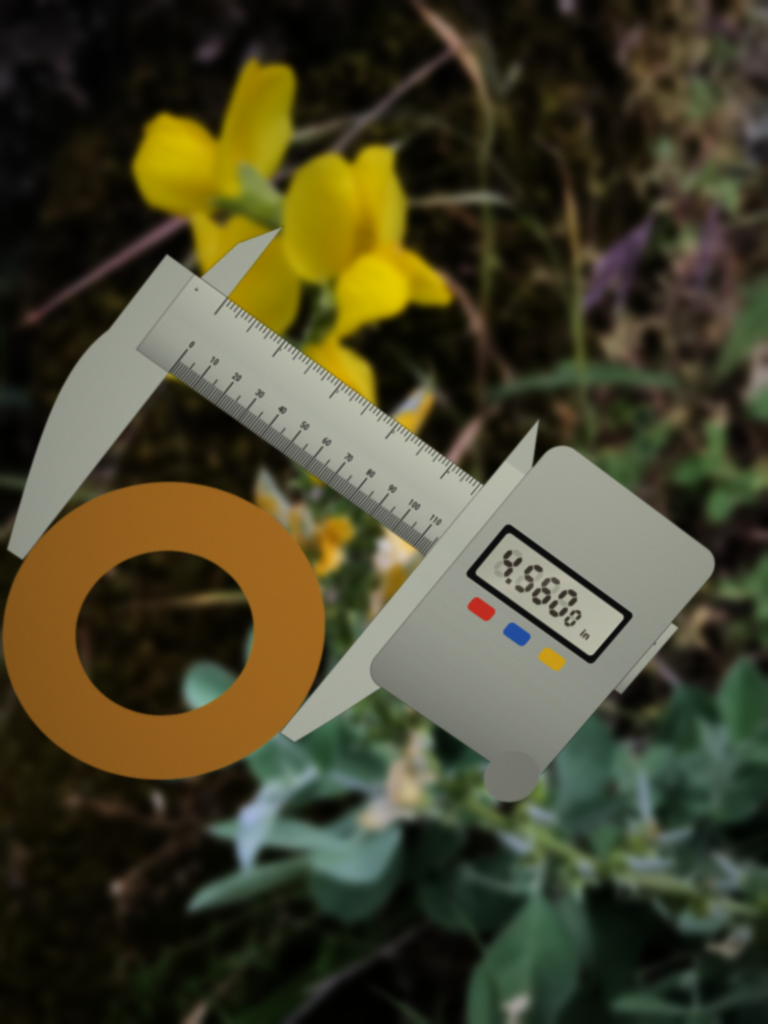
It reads 4.5600,in
